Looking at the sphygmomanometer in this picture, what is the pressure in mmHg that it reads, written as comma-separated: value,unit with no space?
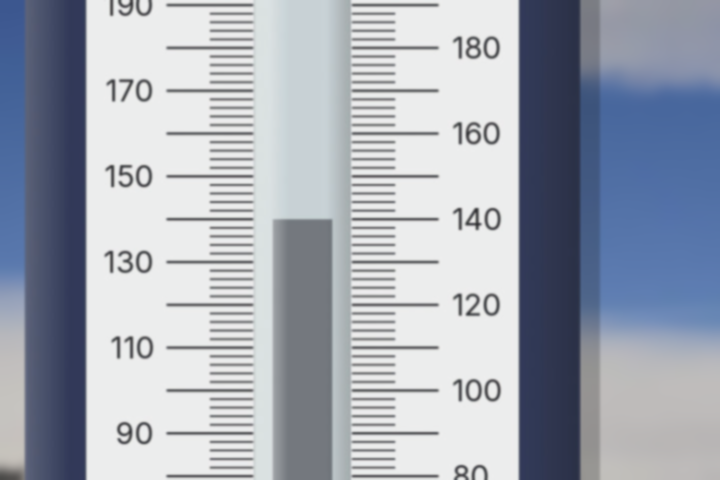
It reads 140,mmHg
